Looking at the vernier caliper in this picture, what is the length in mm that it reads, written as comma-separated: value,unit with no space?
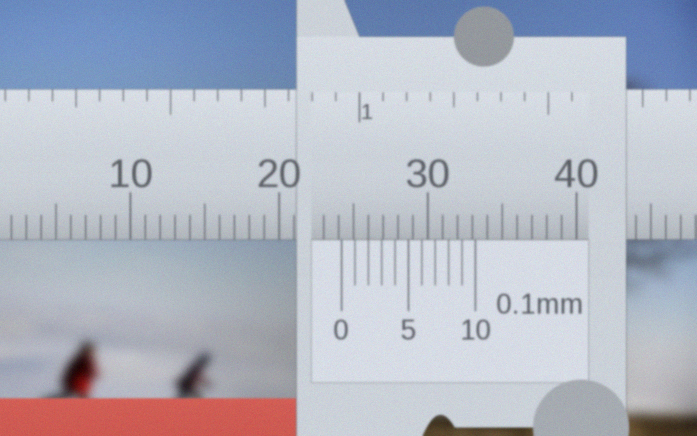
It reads 24.2,mm
